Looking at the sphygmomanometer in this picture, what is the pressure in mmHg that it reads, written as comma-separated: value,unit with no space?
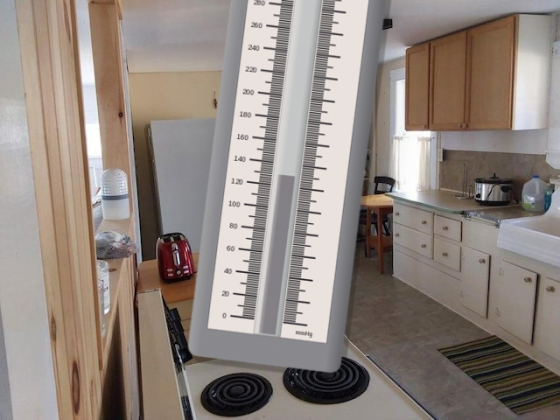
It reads 130,mmHg
